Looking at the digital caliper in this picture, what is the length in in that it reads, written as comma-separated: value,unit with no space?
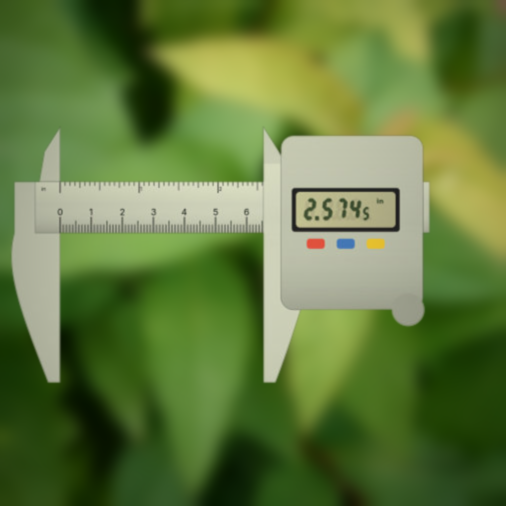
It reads 2.5745,in
